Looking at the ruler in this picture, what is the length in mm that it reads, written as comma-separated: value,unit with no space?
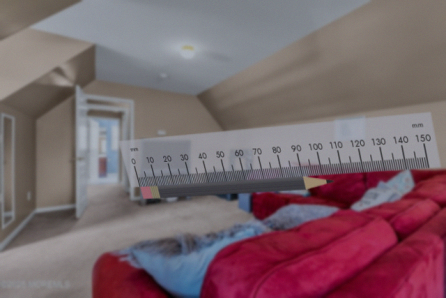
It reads 105,mm
